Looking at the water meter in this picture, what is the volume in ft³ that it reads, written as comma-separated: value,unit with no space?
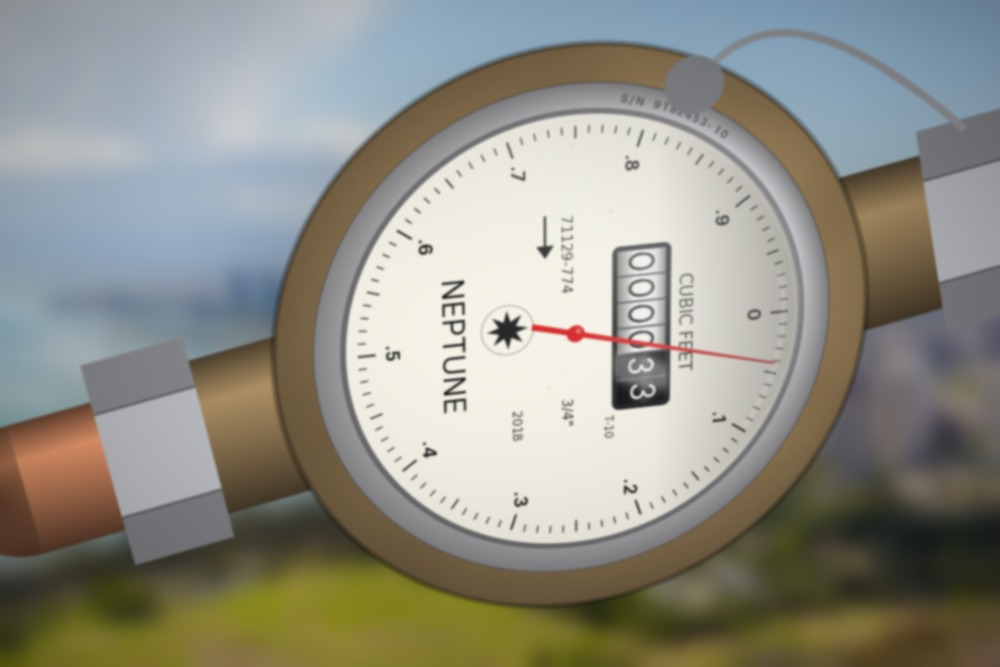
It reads 33.04,ft³
